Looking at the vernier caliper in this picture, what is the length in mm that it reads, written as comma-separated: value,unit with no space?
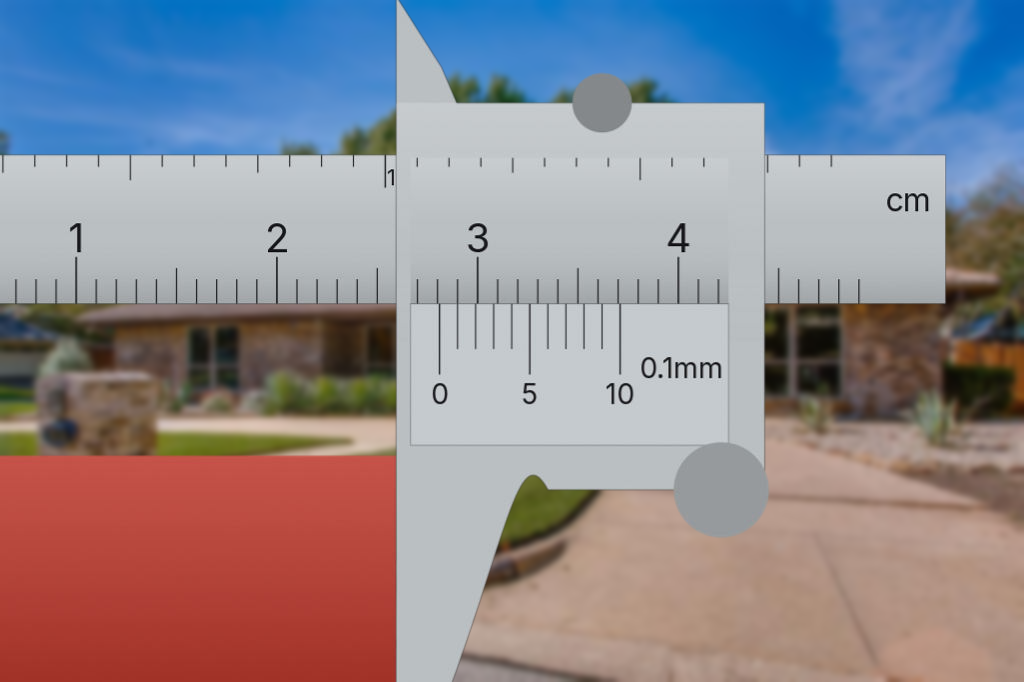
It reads 28.1,mm
